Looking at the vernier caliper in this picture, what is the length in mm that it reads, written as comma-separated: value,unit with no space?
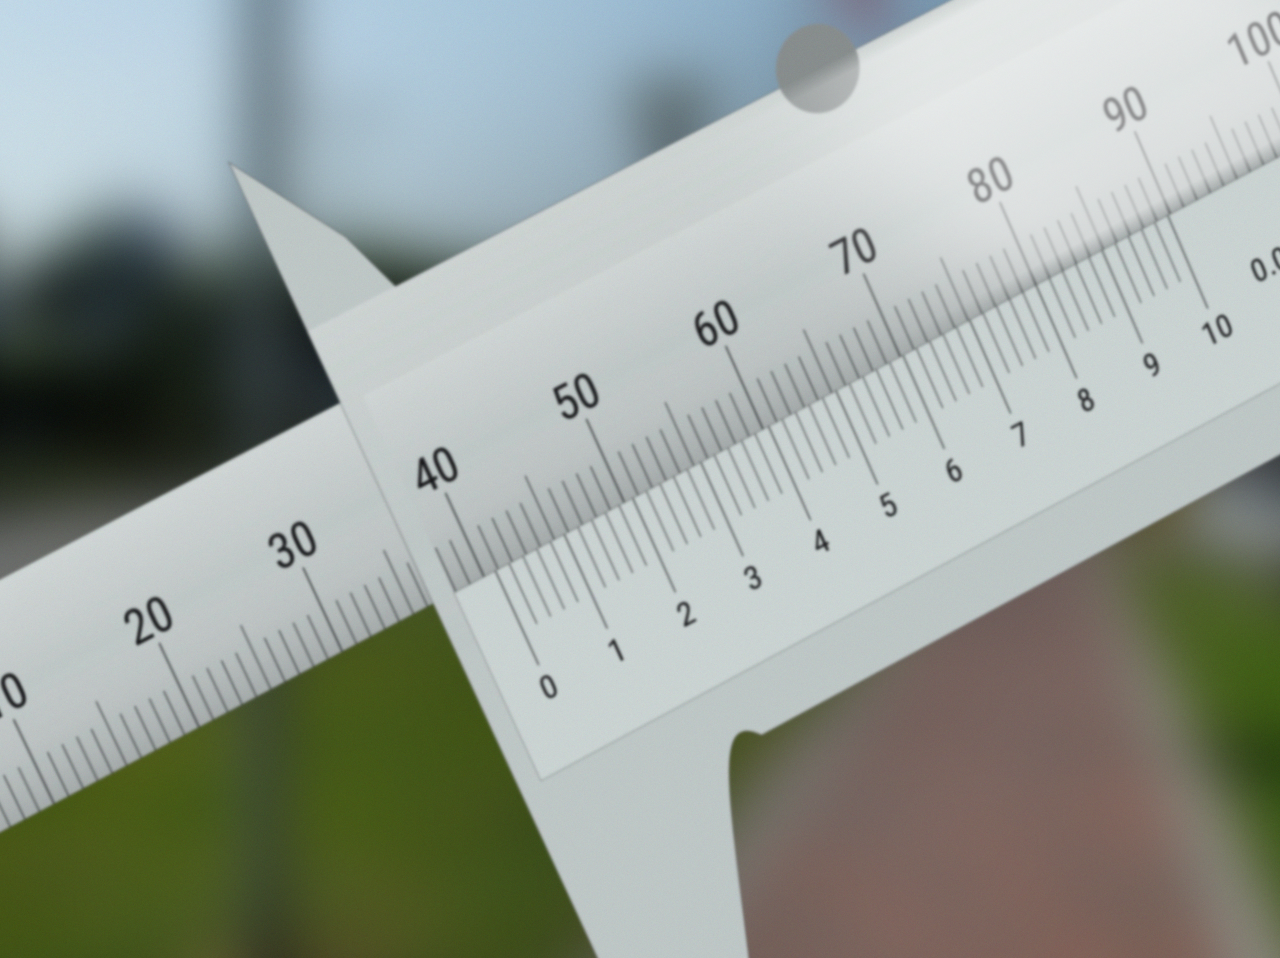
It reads 40.8,mm
